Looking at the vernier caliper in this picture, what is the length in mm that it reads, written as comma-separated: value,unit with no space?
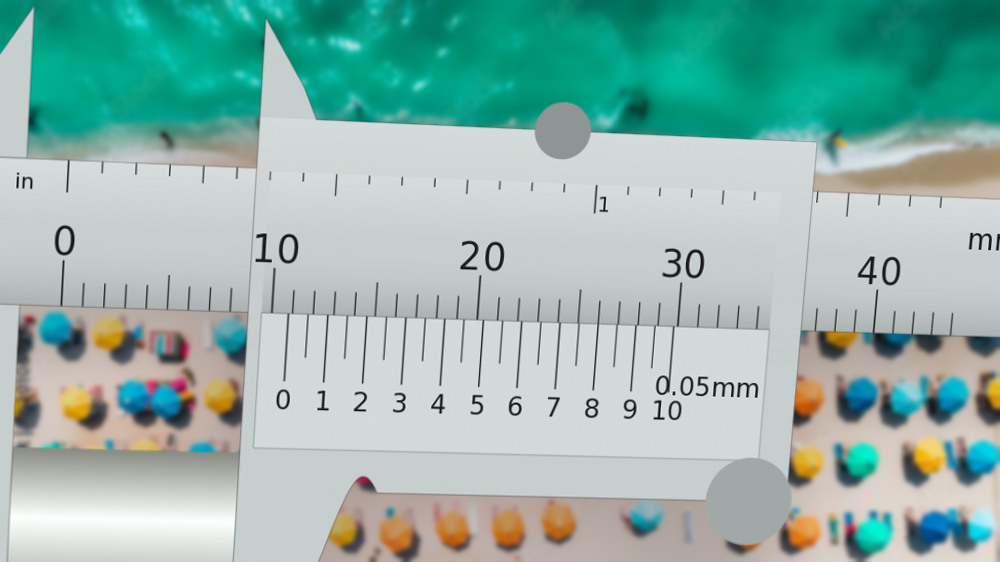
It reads 10.8,mm
